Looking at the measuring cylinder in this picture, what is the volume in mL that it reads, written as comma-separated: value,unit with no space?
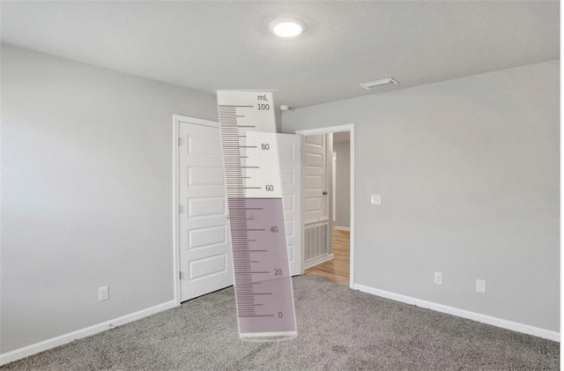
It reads 55,mL
